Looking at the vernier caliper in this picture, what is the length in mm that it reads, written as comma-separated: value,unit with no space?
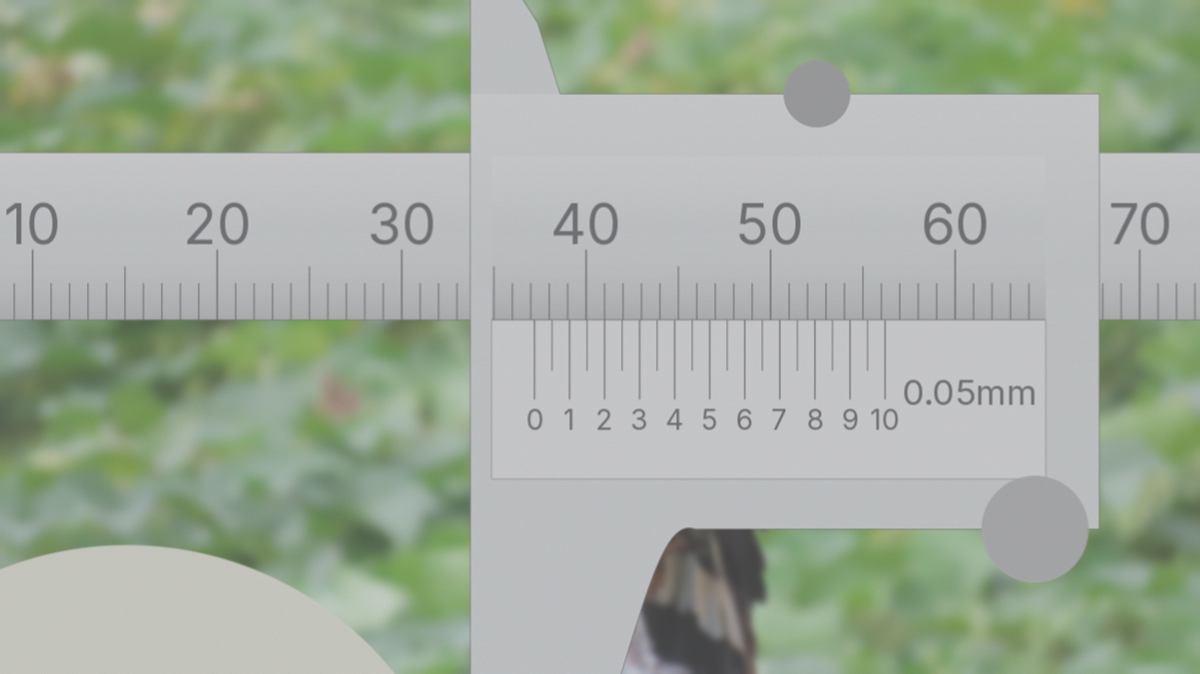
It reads 37.2,mm
